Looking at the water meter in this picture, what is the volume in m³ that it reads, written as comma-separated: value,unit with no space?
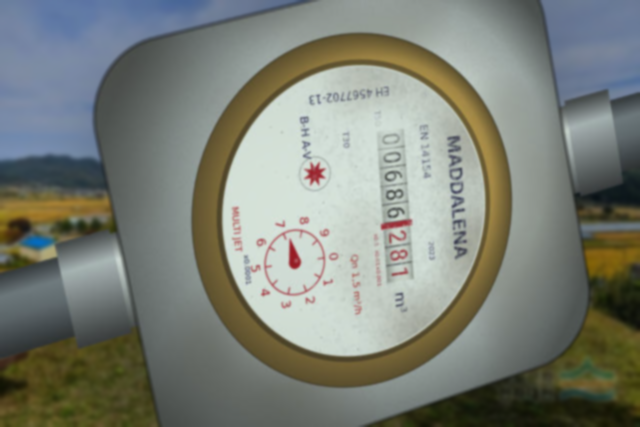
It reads 686.2817,m³
